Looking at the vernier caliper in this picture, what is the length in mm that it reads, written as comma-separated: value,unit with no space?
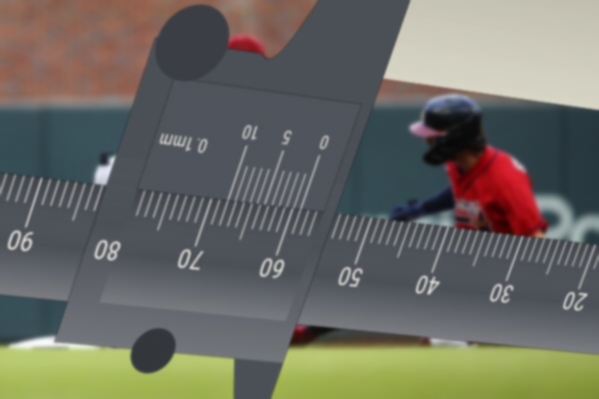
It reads 59.0,mm
